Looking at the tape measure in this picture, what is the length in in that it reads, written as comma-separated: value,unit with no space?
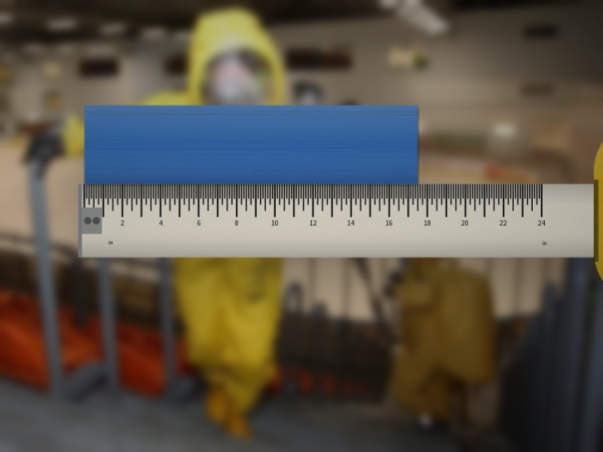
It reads 17.5,in
